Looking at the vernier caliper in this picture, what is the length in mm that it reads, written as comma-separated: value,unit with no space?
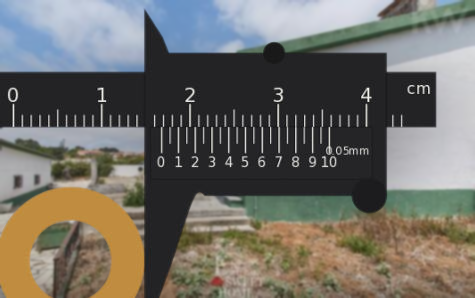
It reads 16.8,mm
